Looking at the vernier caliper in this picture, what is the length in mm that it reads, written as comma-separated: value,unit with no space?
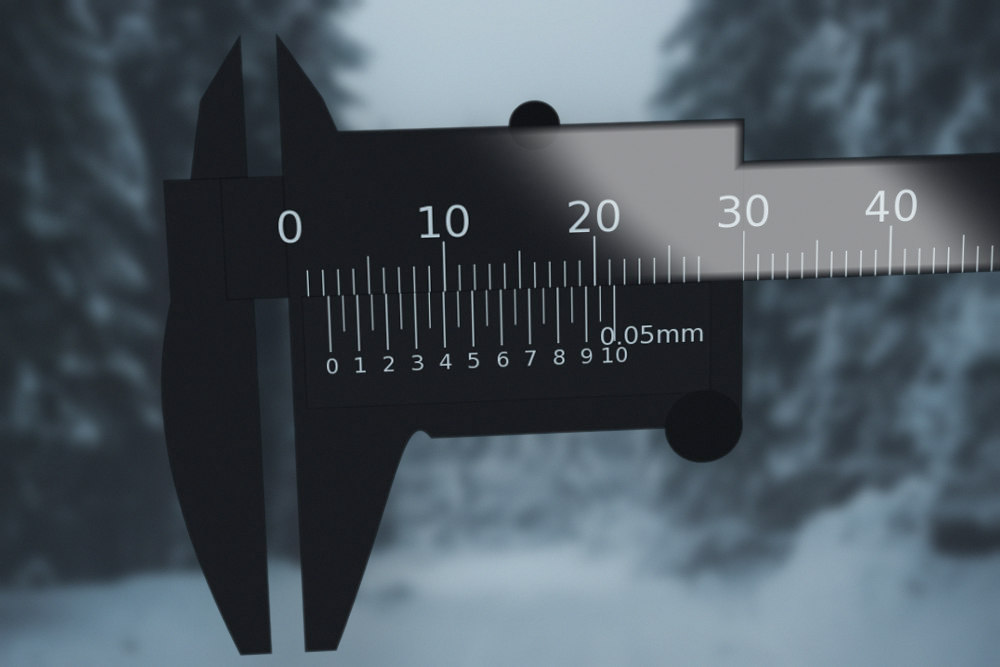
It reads 2.3,mm
